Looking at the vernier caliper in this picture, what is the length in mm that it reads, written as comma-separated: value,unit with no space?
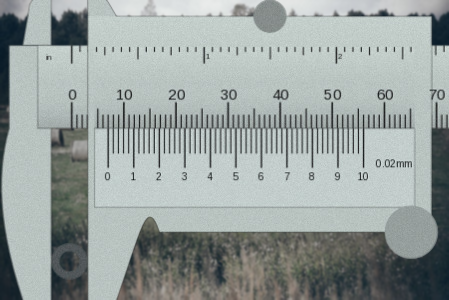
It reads 7.0,mm
